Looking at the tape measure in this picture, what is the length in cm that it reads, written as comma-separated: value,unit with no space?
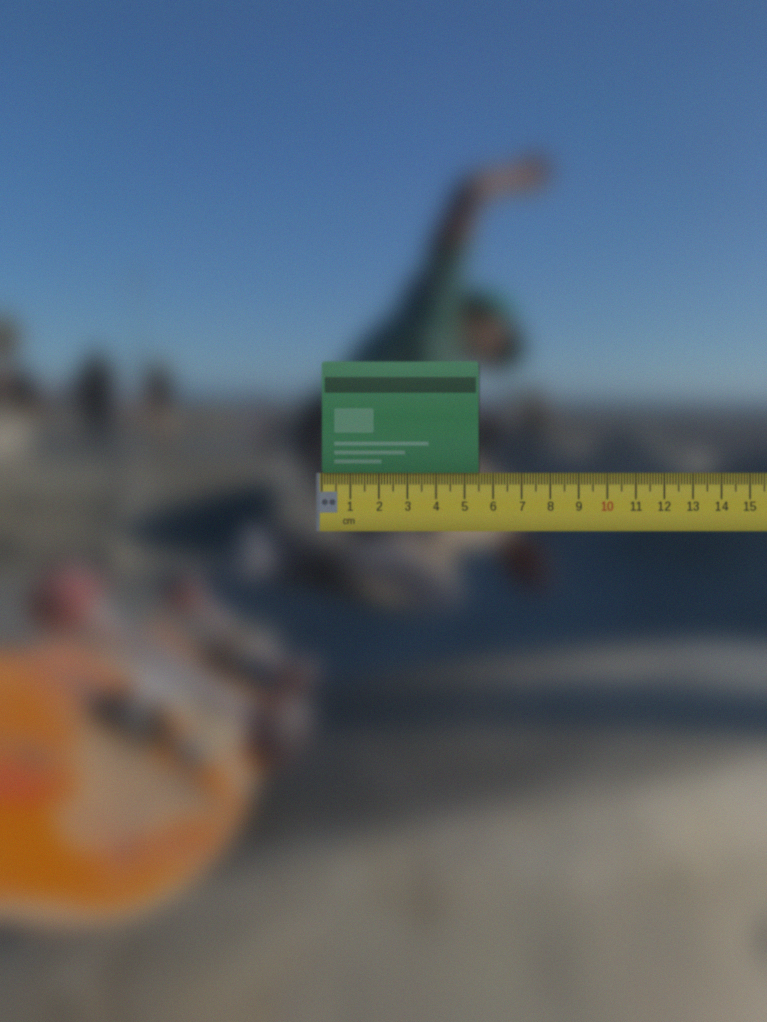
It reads 5.5,cm
